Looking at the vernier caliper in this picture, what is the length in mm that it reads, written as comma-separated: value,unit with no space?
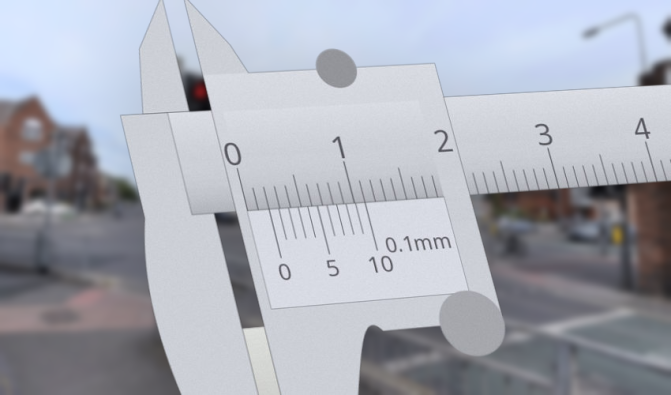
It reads 2.0,mm
